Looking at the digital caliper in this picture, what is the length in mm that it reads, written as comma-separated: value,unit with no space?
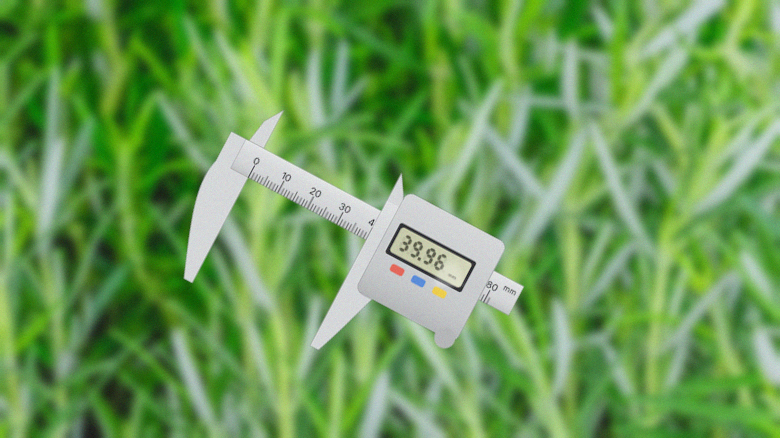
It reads 39.96,mm
